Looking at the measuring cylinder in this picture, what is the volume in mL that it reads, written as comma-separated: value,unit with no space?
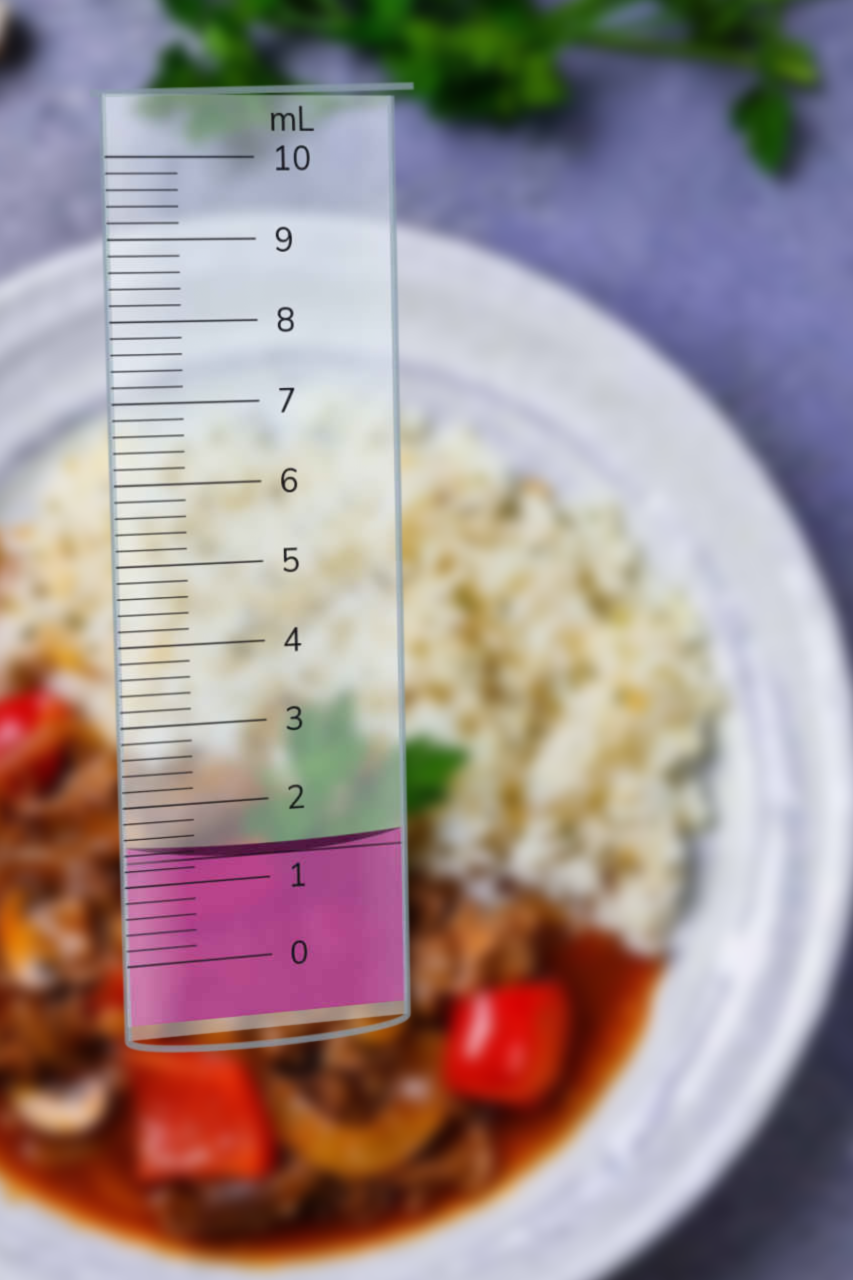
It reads 1.3,mL
